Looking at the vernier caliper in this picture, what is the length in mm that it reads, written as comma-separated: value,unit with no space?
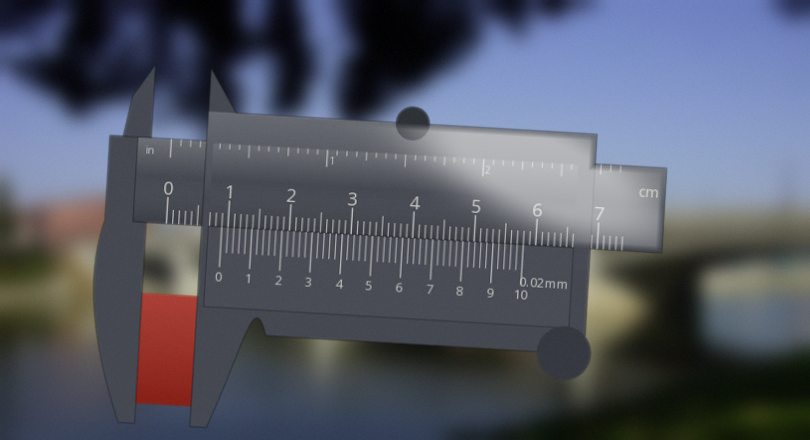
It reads 9.0,mm
